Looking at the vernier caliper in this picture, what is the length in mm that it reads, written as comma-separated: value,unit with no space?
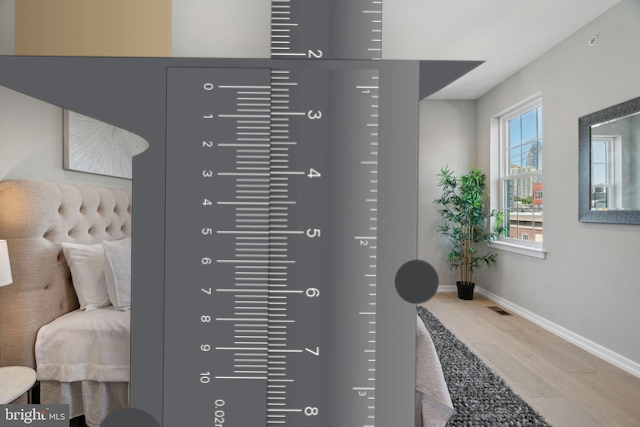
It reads 25.6,mm
